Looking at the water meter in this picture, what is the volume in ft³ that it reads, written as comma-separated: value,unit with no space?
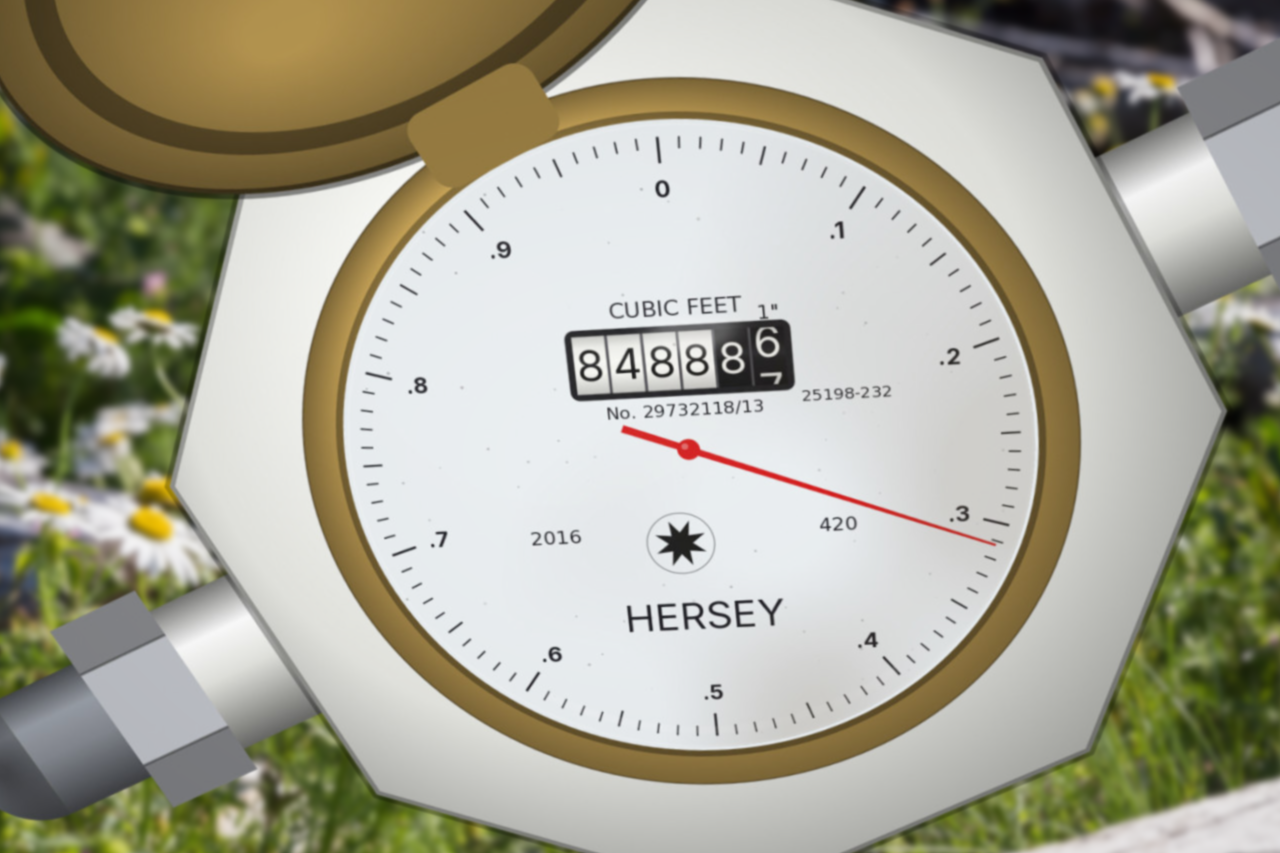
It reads 848886.31,ft³
